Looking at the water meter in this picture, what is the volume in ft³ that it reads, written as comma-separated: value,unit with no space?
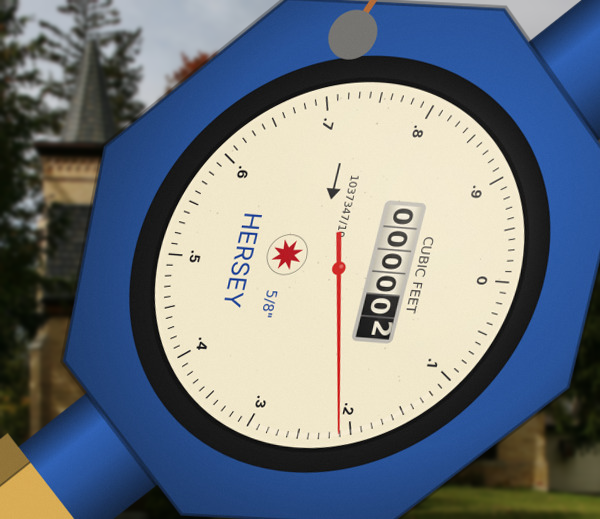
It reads 2.21,ft³
